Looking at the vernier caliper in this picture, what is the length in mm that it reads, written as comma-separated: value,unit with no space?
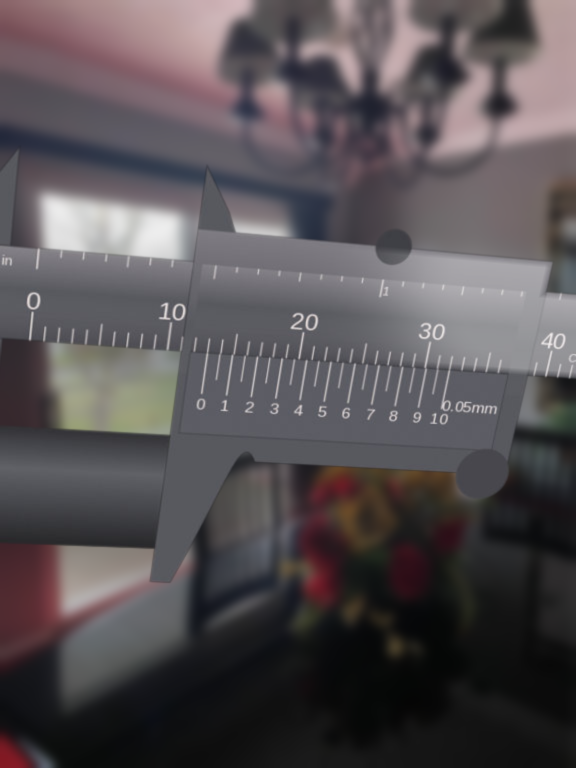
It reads 13.0,mm
